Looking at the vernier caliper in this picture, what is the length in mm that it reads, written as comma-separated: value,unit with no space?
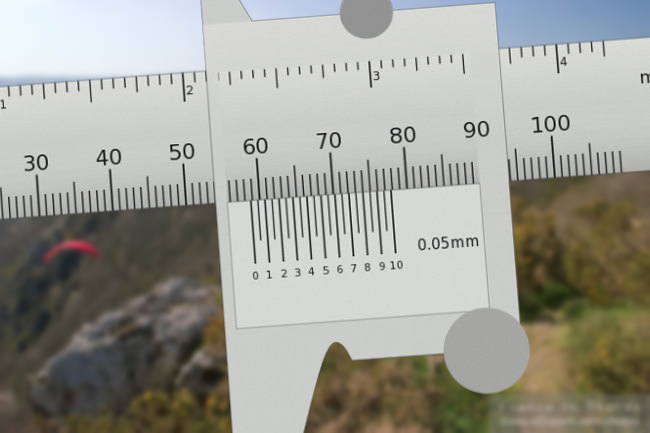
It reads 58.8,mm
